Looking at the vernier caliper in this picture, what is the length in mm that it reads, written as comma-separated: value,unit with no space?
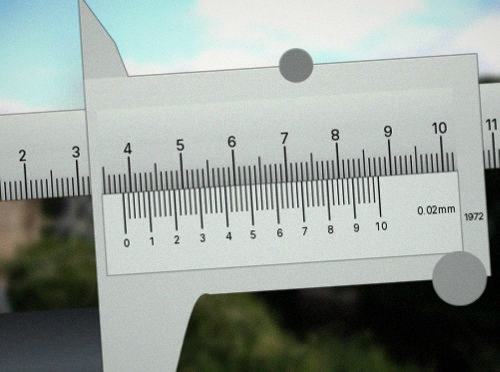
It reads 38.5,mm
